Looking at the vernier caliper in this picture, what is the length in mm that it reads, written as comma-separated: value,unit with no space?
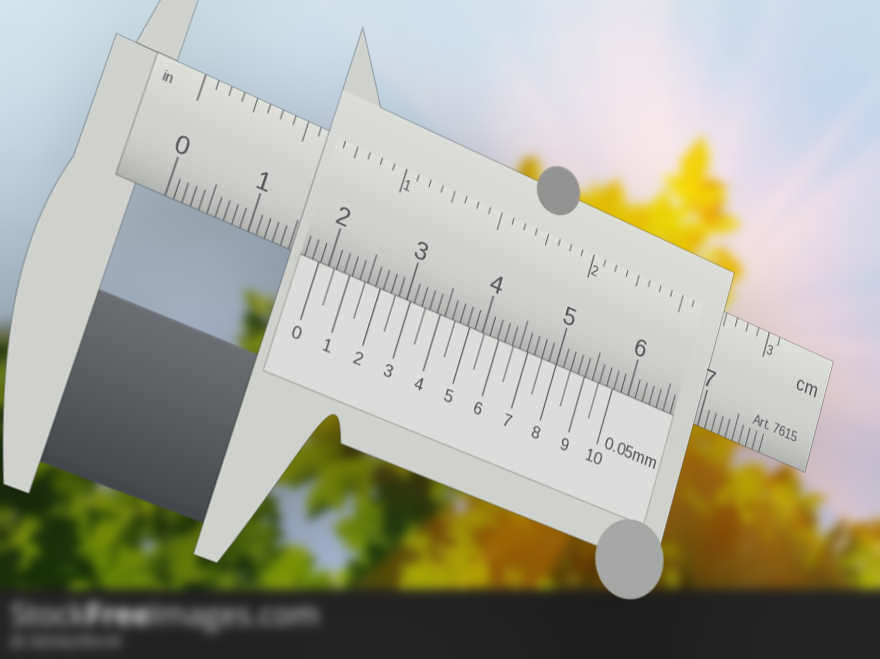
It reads 18.8,mm
